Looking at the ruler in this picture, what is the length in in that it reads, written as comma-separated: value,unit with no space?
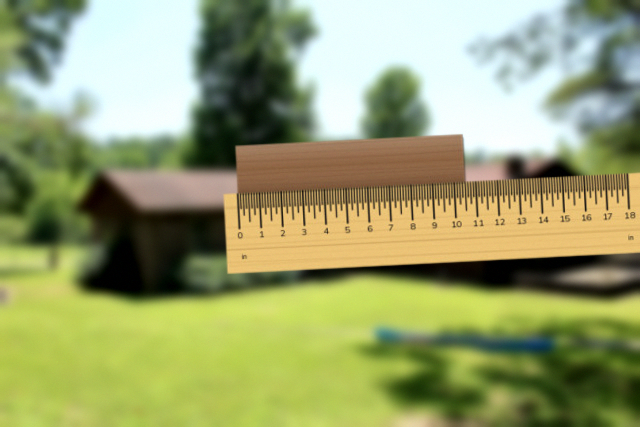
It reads 10.5,in
